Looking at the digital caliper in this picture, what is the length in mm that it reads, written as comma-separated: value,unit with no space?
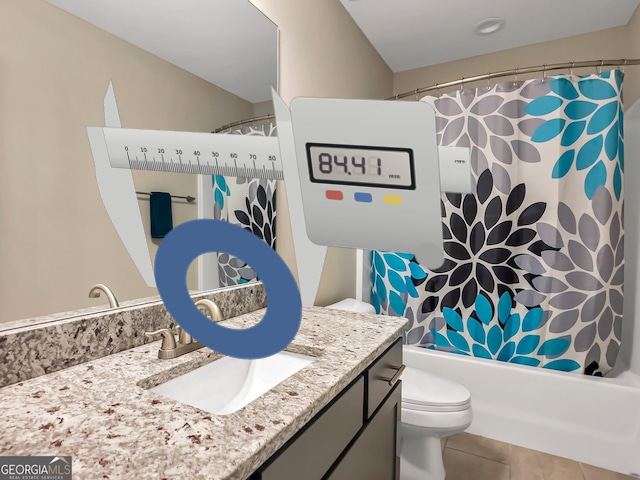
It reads 84.41,mm
